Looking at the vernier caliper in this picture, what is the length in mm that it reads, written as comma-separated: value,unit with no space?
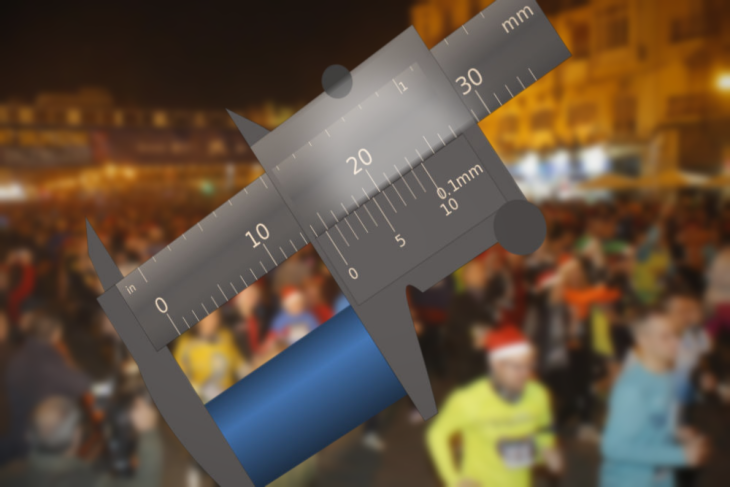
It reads 14.8,mm
